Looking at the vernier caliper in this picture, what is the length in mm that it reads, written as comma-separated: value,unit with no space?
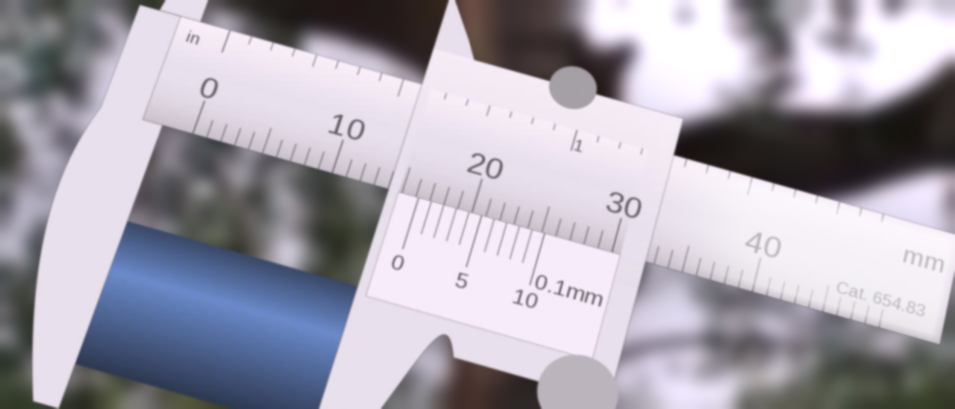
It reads 16.2,mm
